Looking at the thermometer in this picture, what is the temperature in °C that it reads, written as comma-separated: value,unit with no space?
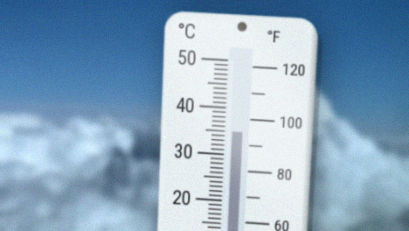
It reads 35,°C
